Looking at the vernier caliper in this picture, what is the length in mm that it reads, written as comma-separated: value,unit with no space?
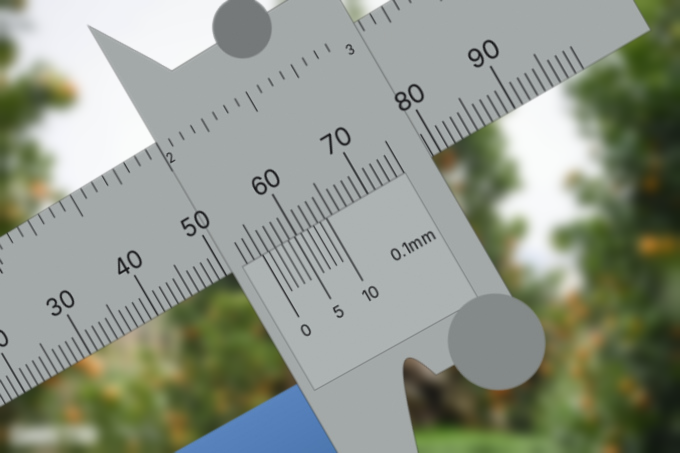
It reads 55.2,mm
